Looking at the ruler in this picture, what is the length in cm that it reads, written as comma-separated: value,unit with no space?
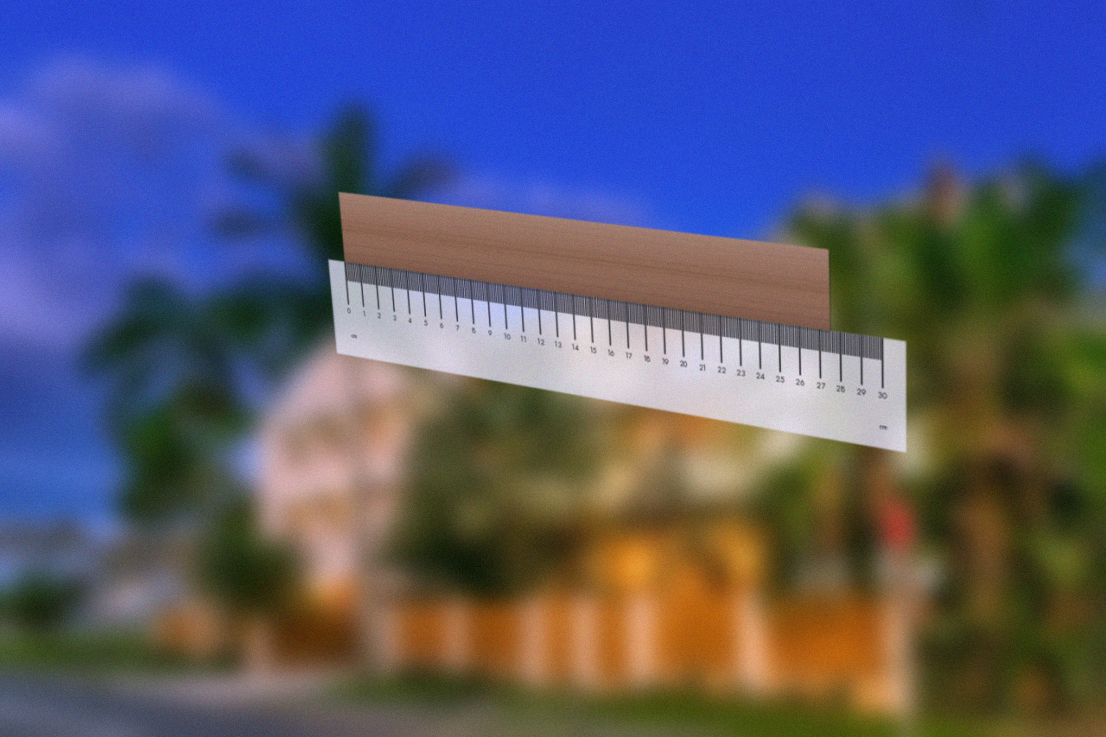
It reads 27.5,cm
